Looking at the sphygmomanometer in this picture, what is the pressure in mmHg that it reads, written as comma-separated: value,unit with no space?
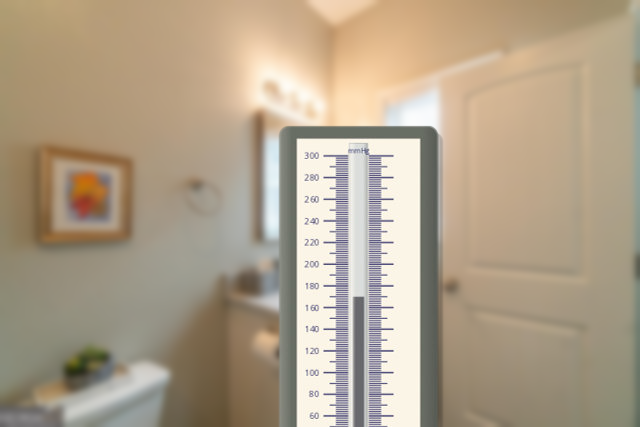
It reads 170,mmHg
